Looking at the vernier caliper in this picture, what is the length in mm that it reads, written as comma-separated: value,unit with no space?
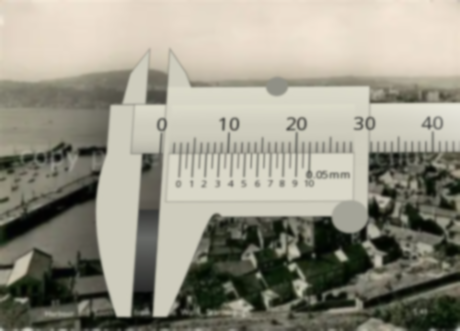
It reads 3.0,mm
